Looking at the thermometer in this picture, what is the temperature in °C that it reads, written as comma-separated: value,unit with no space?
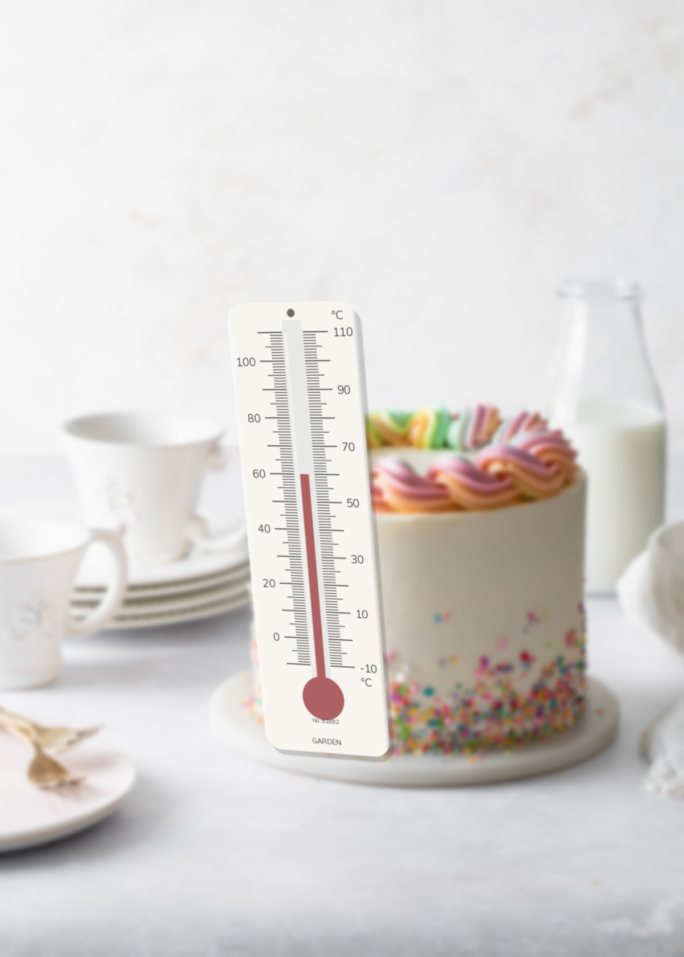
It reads 60,°C
